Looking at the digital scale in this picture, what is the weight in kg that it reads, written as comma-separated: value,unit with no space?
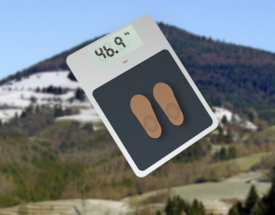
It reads 46.9,kg
